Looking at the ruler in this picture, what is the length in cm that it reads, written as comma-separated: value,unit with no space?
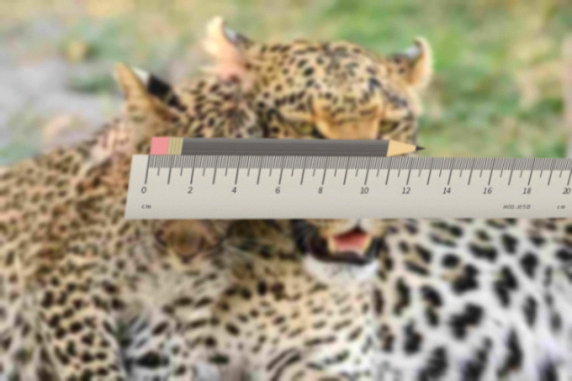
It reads 12.5,cm
